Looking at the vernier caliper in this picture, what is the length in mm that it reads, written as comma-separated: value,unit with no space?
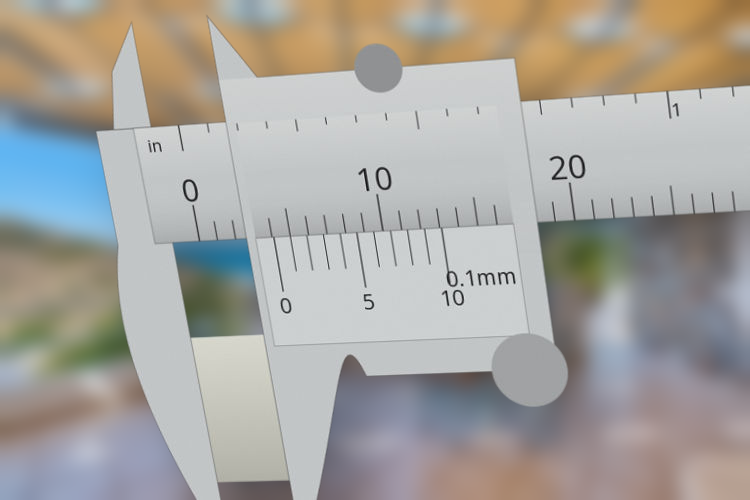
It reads 4.1,mm
